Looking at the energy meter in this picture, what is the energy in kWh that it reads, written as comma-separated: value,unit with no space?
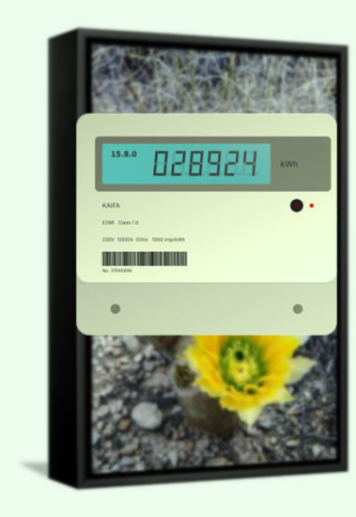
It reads 28924,kWh
